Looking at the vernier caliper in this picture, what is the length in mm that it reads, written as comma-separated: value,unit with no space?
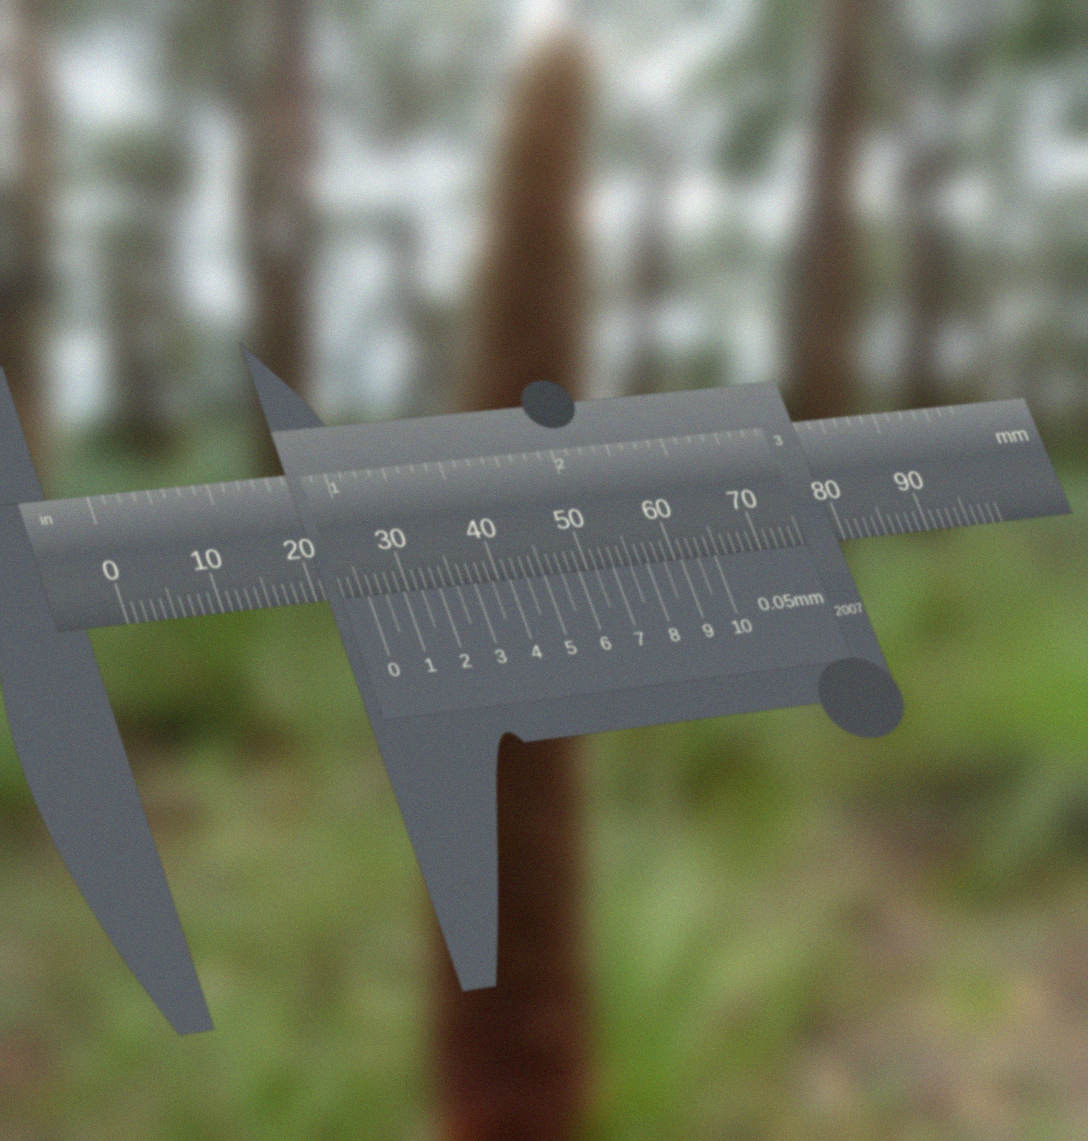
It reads 25.6,mm
